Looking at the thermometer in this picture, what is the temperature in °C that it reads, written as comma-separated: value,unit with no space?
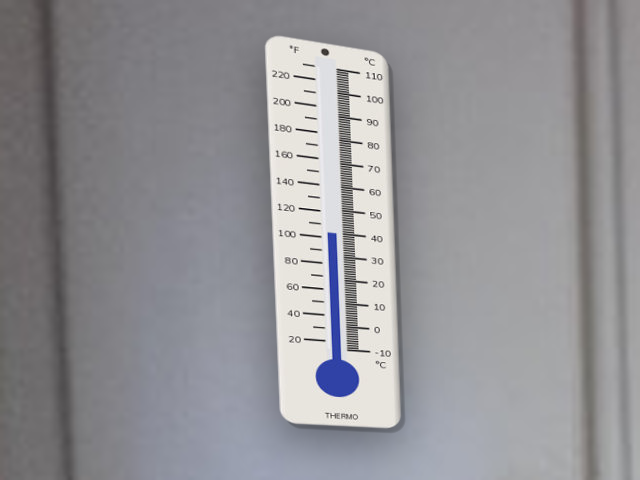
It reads 40,°C
